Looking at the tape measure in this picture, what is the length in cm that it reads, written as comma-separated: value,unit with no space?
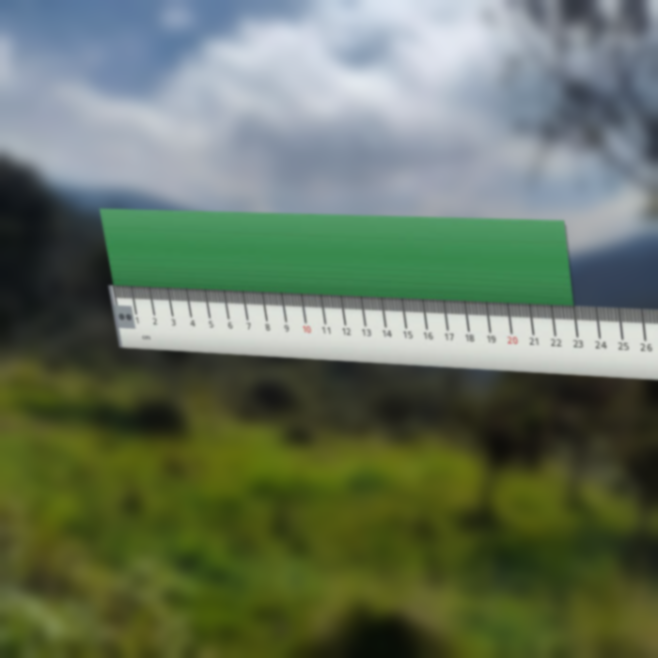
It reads 23,cm
